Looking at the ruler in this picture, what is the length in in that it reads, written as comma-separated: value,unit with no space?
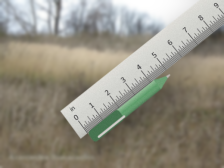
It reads 5,in
